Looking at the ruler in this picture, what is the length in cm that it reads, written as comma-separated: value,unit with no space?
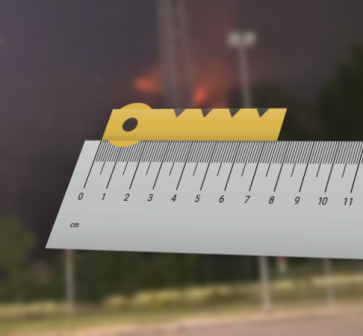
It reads 7.5,cm
